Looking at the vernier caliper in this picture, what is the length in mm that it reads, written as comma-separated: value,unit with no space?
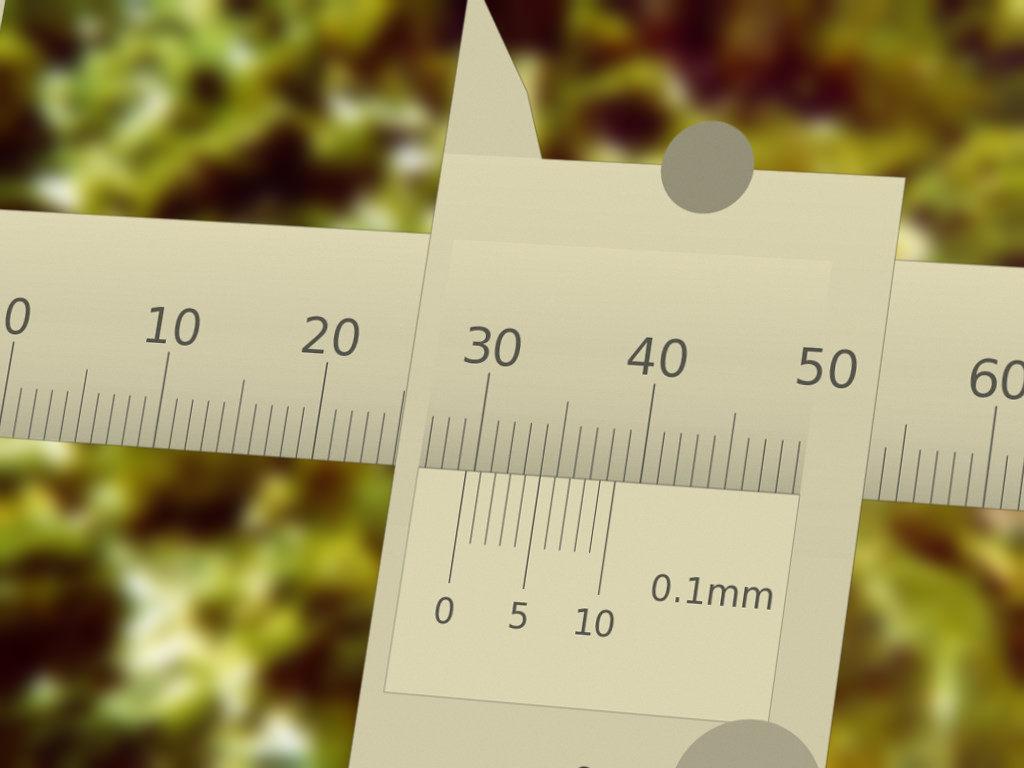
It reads 29.5,mm
